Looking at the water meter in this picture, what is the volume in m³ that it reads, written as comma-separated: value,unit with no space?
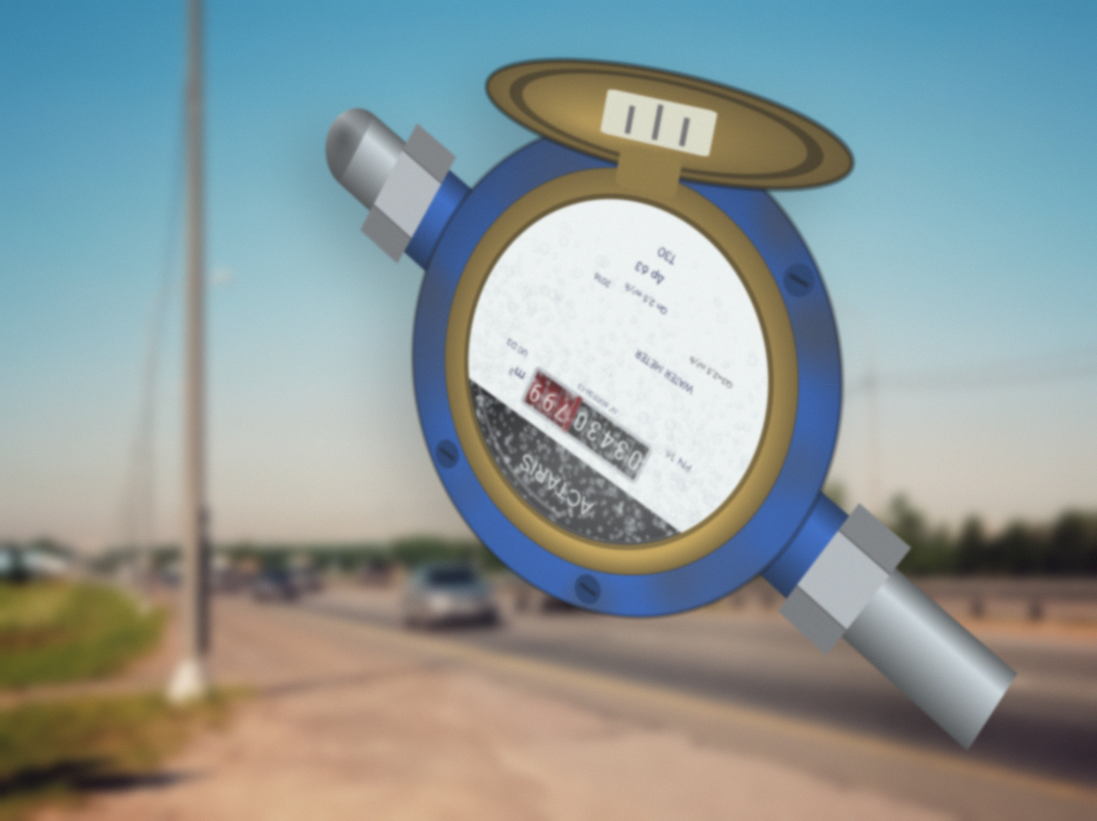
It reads 3430.799,m³
